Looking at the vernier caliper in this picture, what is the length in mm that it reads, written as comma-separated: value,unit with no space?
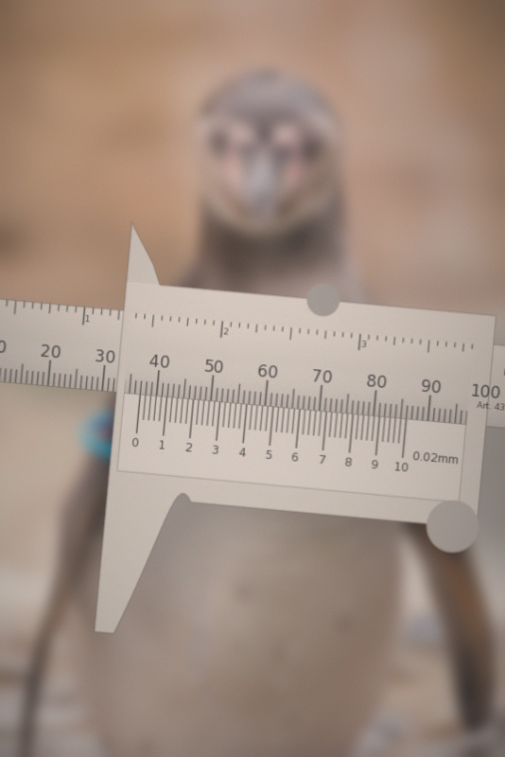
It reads 37.0,mm
